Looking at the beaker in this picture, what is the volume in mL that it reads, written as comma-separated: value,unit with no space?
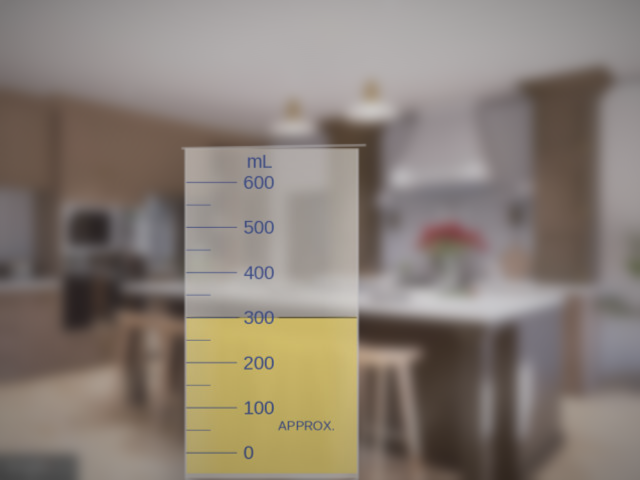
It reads 300,mL
